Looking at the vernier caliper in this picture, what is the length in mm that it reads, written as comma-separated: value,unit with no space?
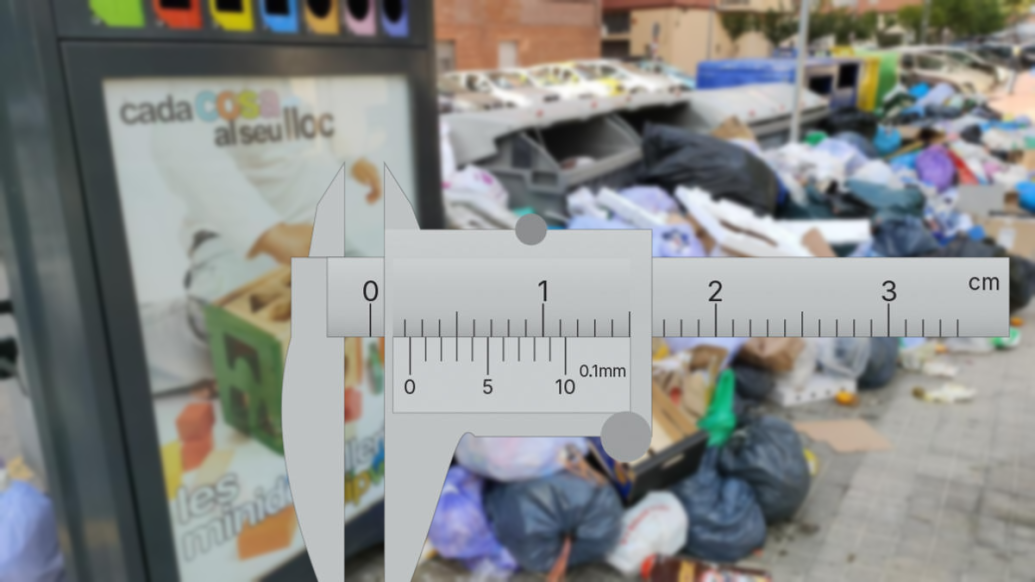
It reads 2.3,mm
